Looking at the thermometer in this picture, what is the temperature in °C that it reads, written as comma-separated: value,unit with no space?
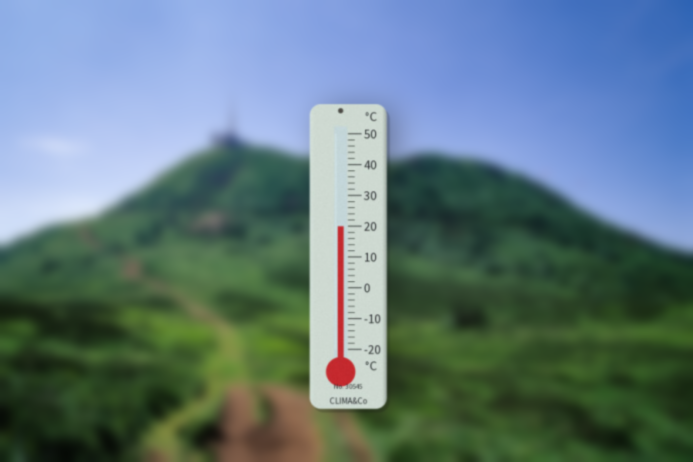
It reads 20,°C
